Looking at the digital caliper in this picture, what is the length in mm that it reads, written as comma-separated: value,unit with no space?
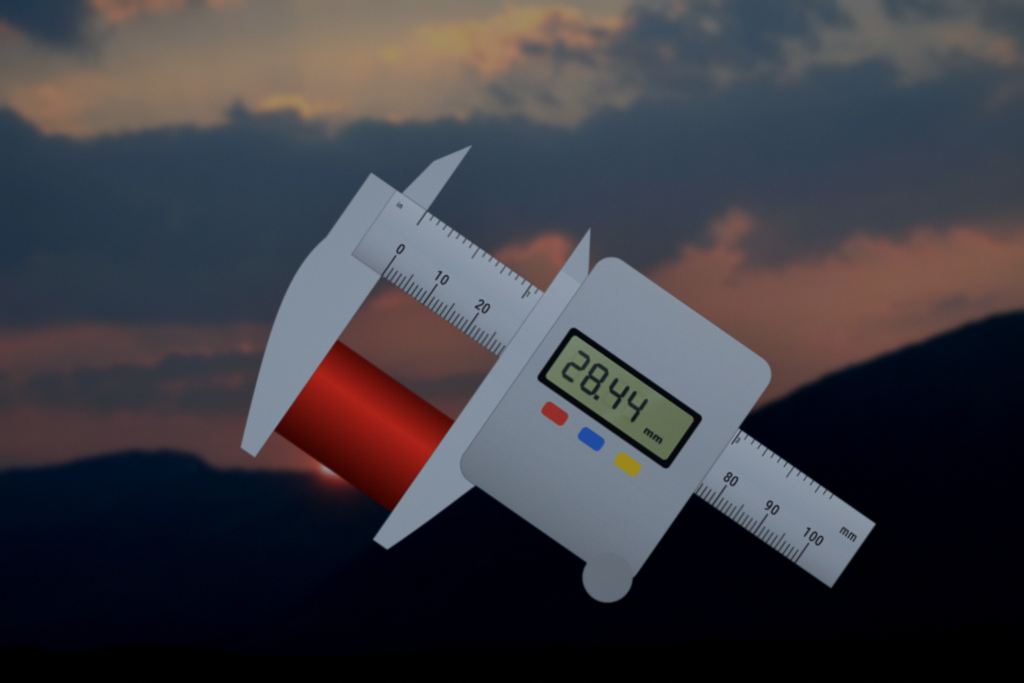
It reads 28.44,mm
